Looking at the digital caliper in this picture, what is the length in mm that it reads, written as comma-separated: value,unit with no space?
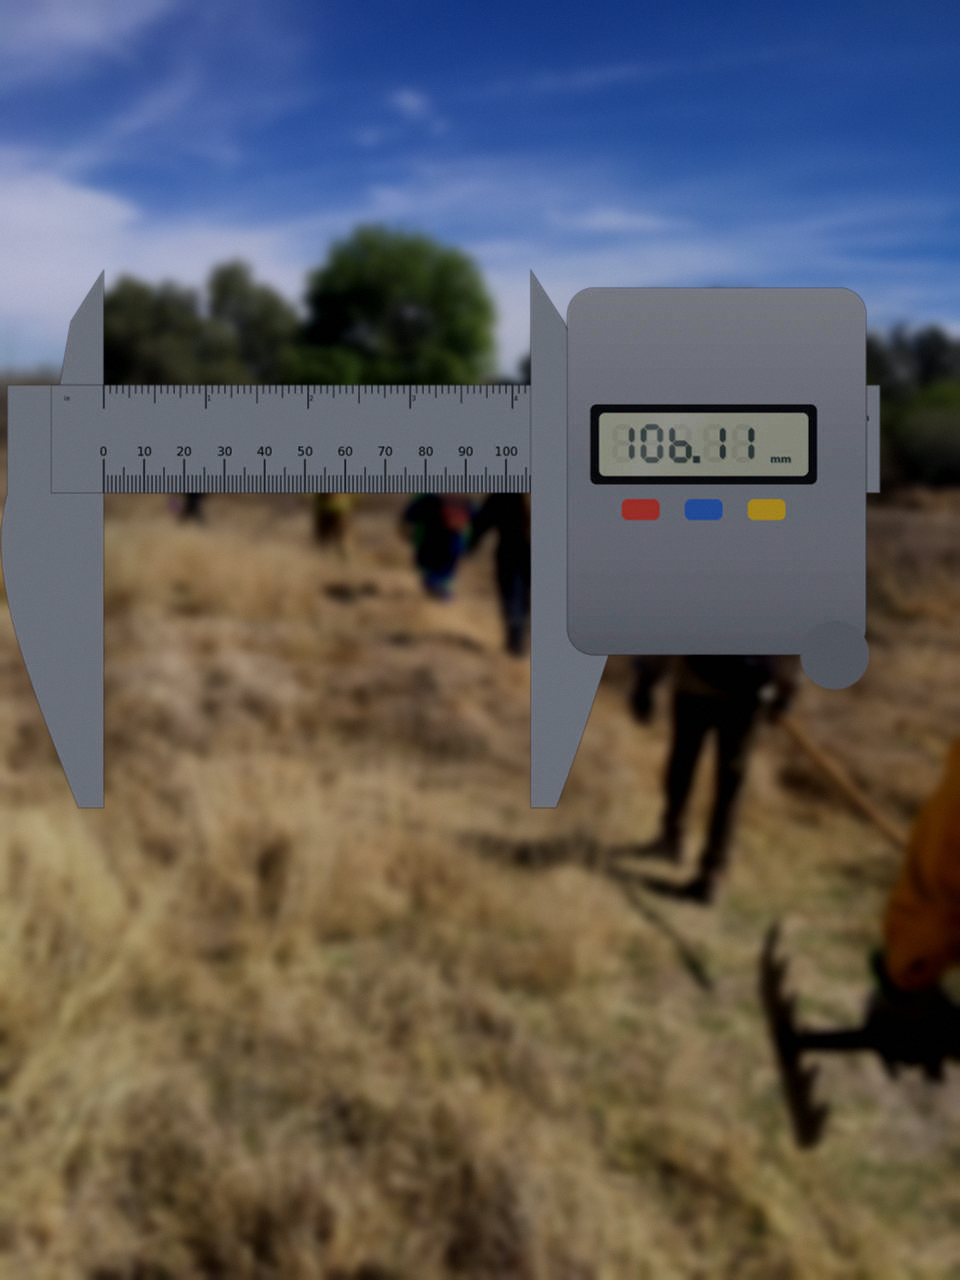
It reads 106.11,mm
